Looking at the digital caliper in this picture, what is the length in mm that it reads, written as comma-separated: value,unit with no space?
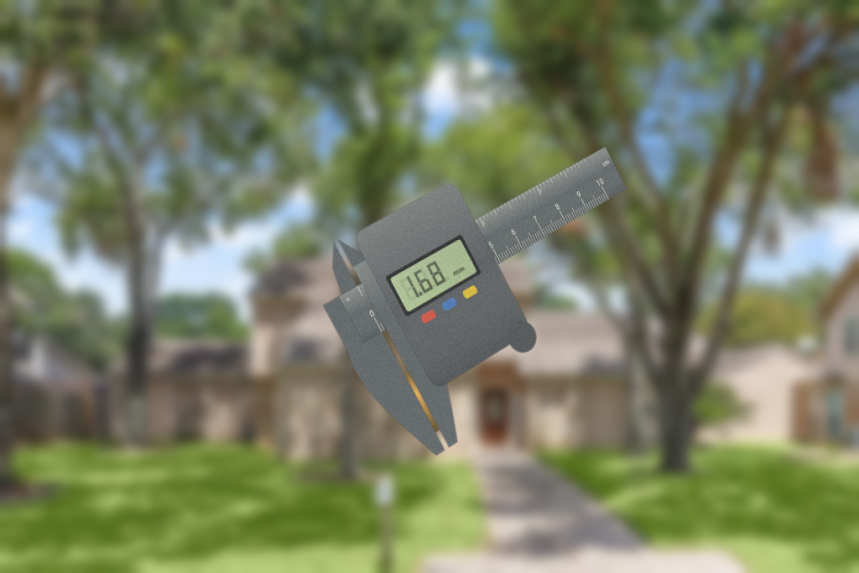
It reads 1.68,mm
